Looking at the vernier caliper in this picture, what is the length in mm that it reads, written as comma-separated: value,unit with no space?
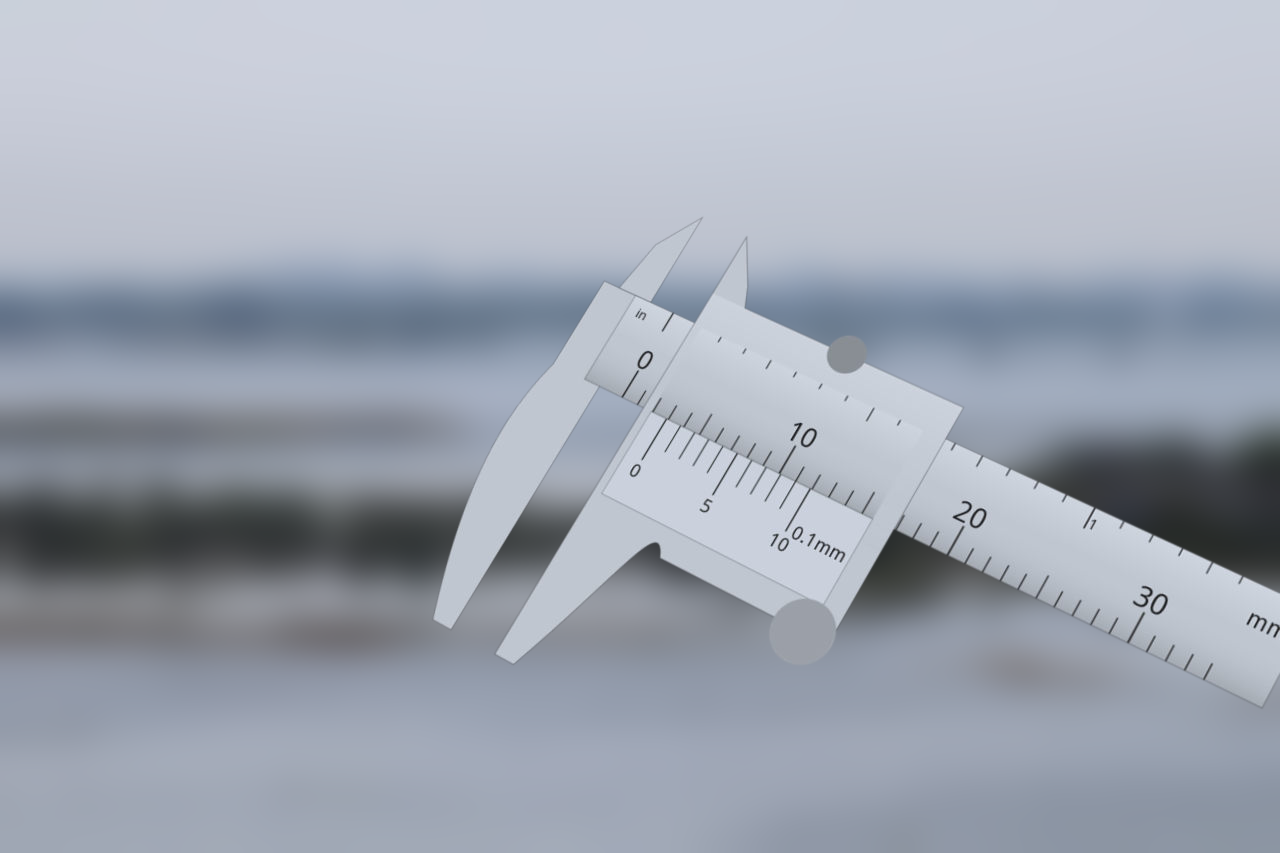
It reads 2.9,mm
